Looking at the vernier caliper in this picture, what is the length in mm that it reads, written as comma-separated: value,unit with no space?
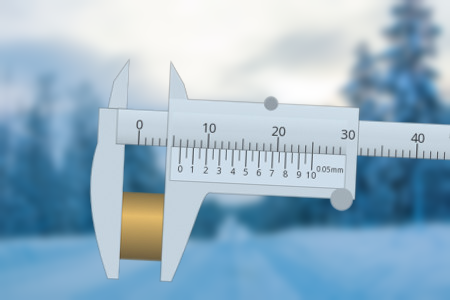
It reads 6.0,mm
